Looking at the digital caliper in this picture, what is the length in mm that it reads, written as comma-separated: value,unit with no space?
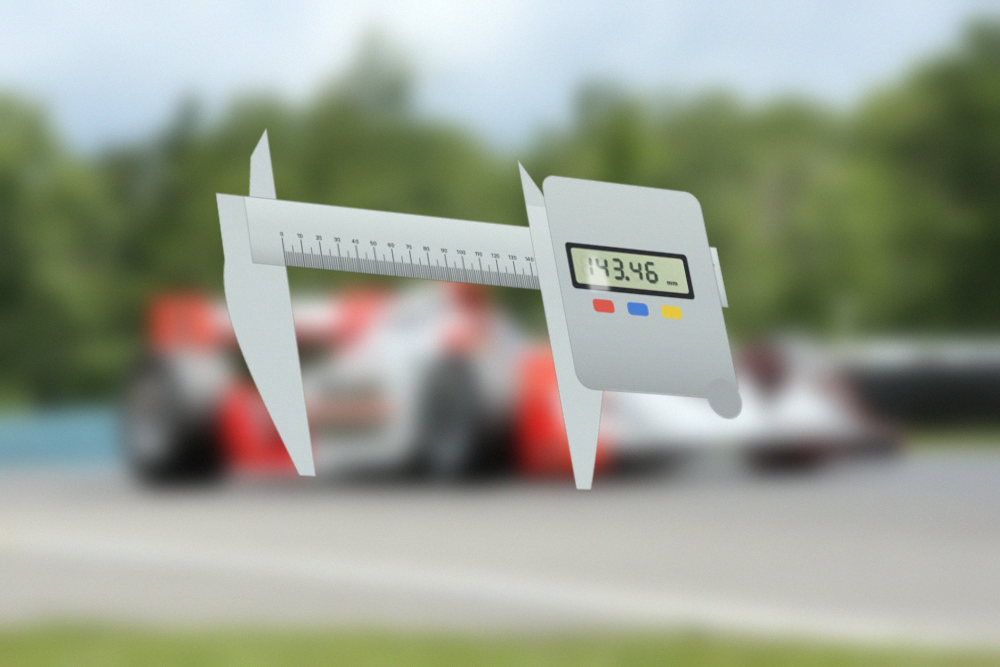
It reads 143.46,mm
